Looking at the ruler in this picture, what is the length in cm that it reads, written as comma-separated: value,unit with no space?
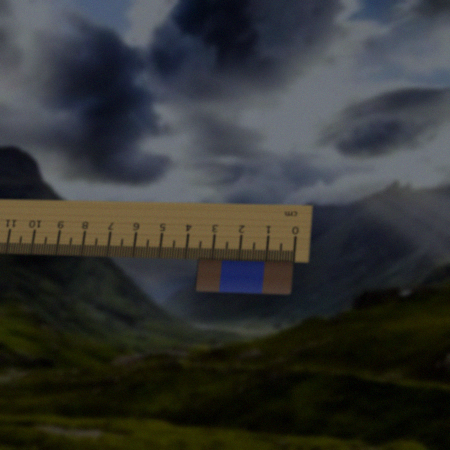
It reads 3.5,cm
